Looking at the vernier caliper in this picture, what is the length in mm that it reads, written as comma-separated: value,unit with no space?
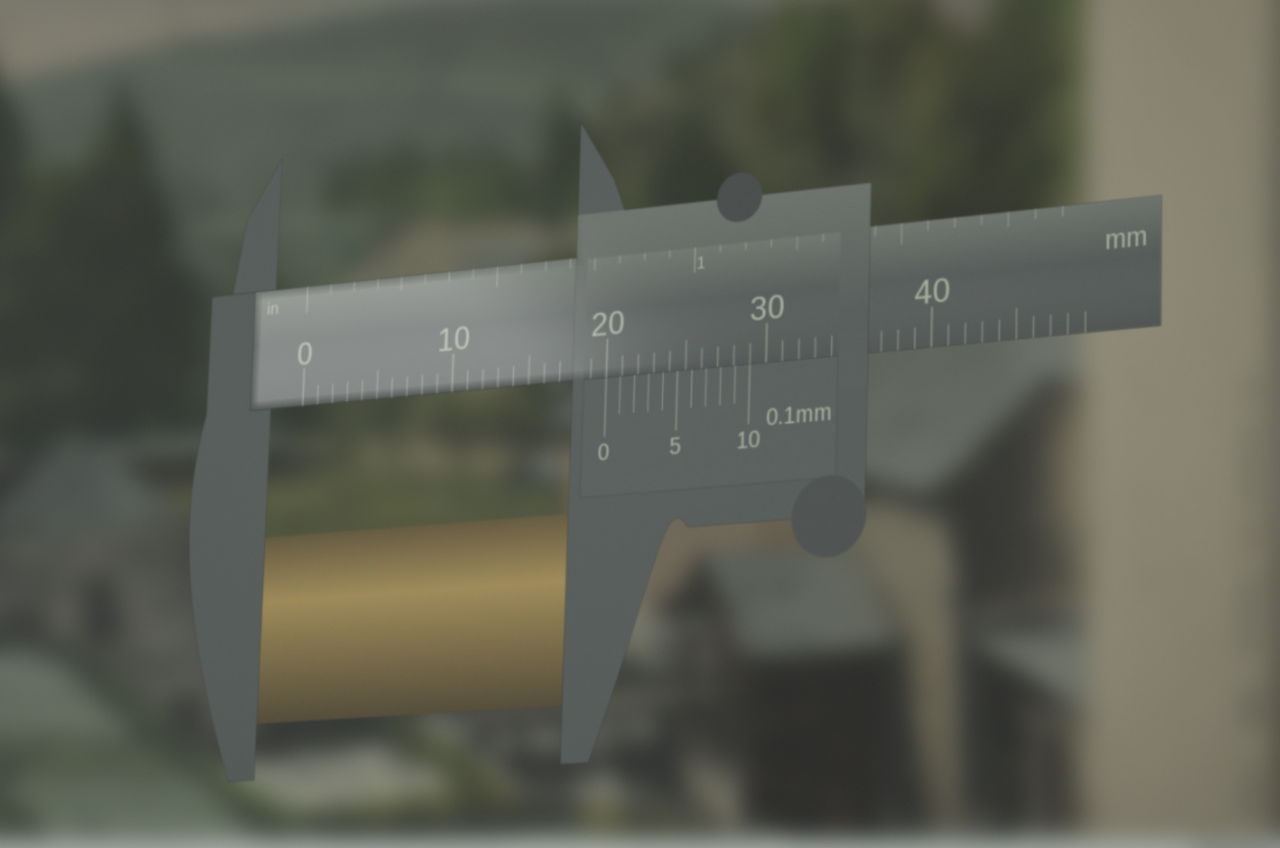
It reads 20.0,mm
